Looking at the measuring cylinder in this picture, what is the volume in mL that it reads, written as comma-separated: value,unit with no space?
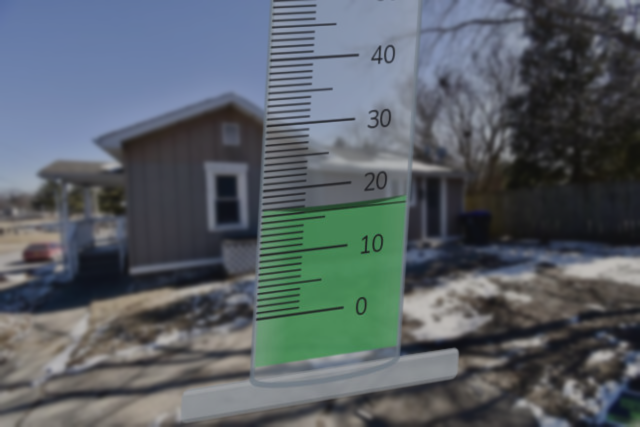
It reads 16,mL
